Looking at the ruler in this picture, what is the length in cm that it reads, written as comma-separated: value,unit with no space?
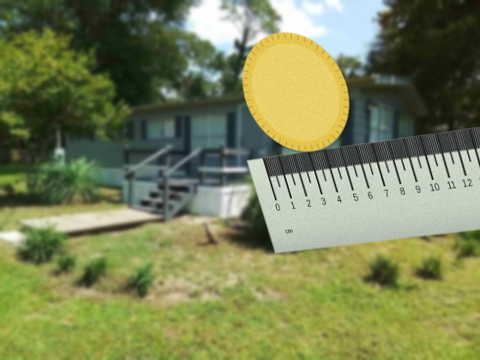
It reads 6.5,cm
